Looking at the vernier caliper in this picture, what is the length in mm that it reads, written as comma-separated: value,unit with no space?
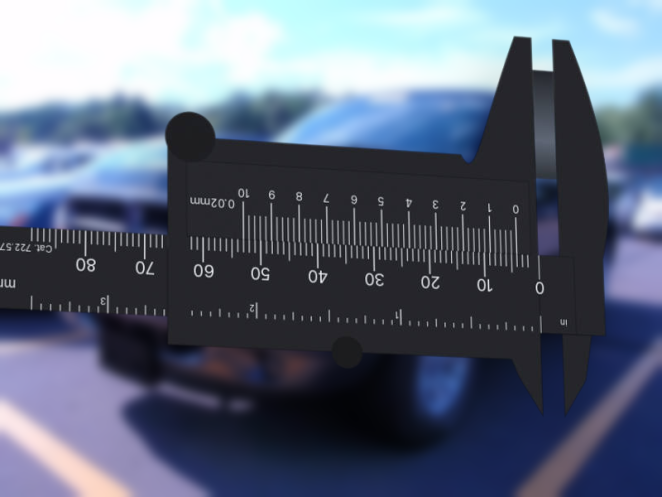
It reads 4.0,mm
